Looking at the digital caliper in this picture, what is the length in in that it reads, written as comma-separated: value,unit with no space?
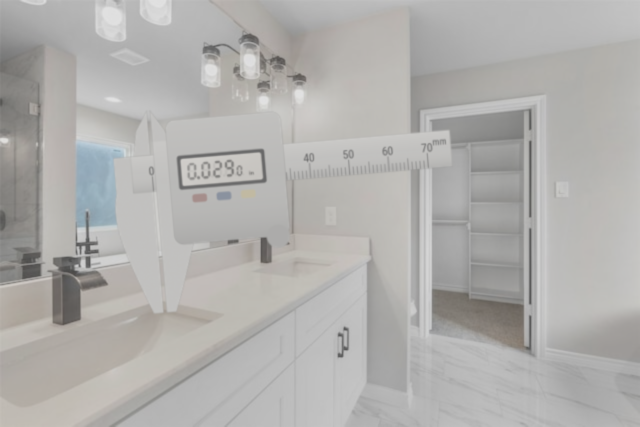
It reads 0.0290,in
